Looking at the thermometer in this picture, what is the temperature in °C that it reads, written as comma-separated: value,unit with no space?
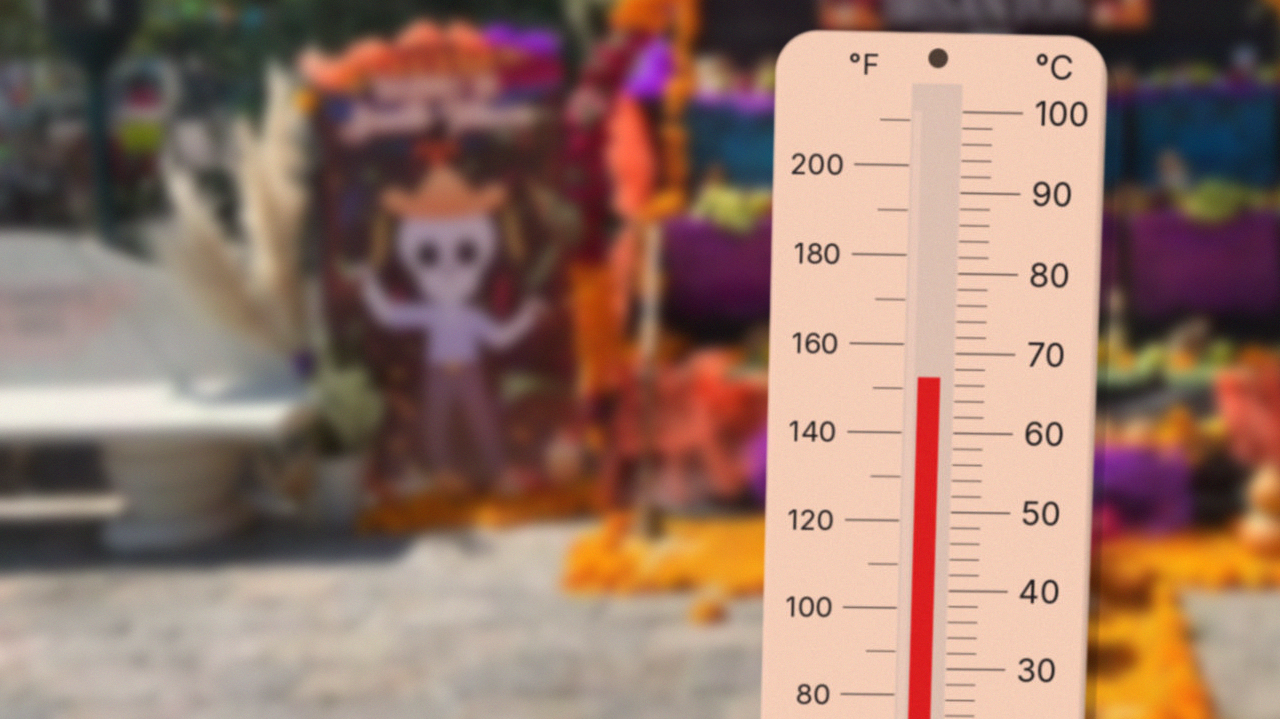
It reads 67,°C
